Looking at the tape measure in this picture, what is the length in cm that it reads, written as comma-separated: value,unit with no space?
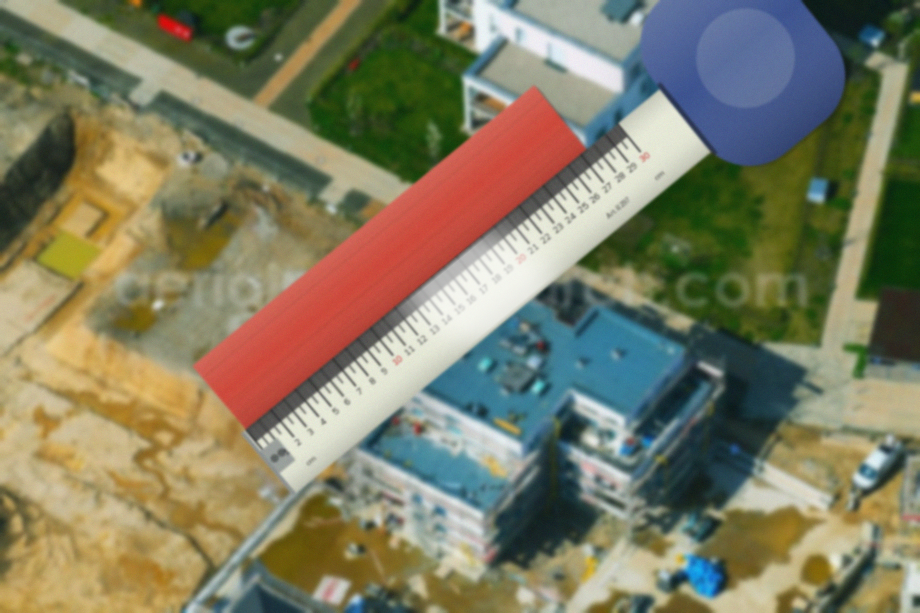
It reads 27.5,cm
